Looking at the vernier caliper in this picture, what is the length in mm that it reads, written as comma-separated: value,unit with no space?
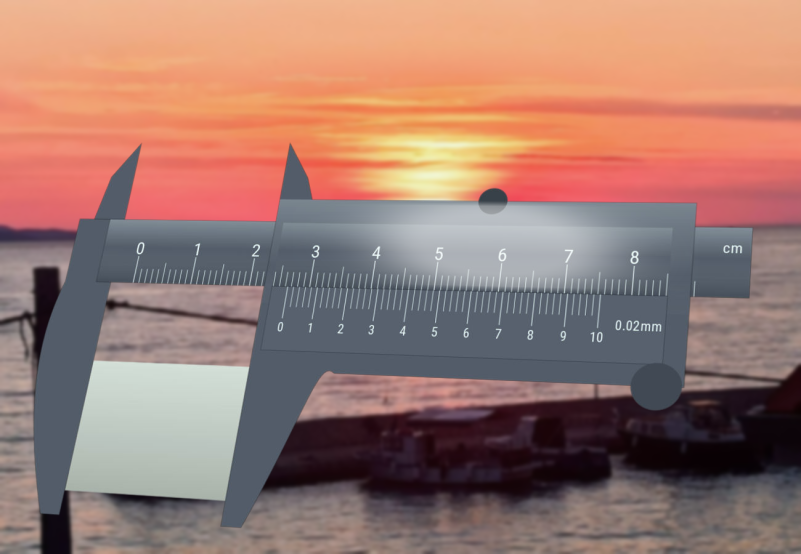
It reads 26.4,mm
